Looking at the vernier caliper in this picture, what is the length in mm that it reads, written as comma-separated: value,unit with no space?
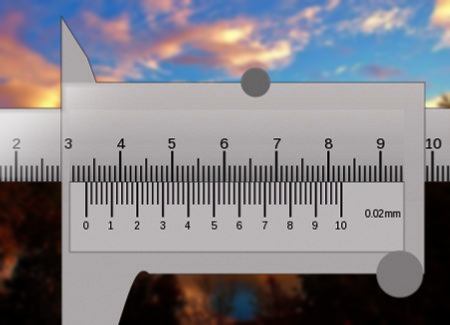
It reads 33.5,mm
